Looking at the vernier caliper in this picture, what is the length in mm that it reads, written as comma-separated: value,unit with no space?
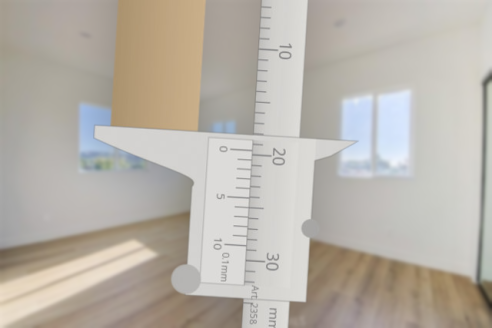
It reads 19.6,mm
